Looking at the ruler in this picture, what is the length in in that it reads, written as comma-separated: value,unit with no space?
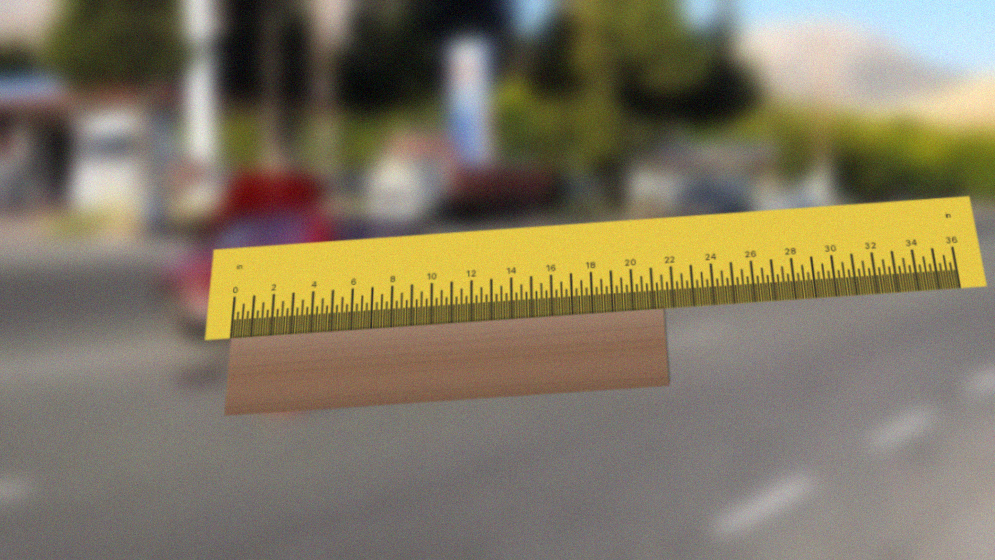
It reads 21.5,in
